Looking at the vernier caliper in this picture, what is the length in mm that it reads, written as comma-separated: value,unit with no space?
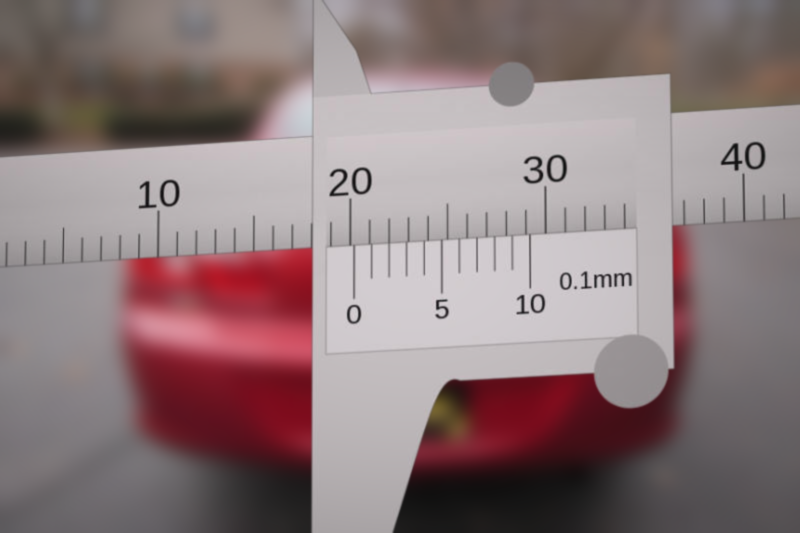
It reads 20.2,mm
